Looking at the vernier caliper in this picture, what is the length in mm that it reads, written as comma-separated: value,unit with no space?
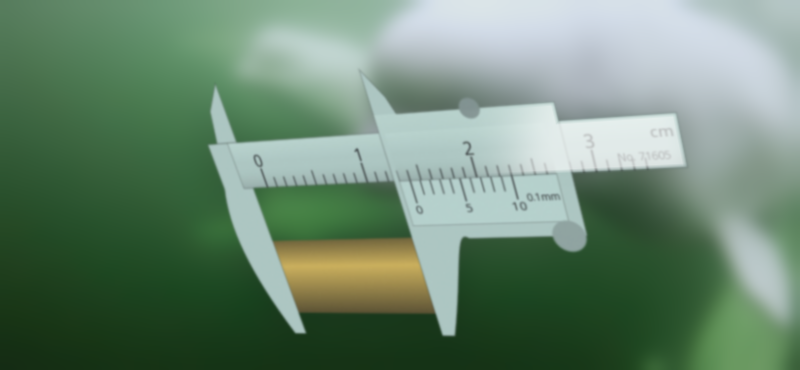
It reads 14.0,mm
